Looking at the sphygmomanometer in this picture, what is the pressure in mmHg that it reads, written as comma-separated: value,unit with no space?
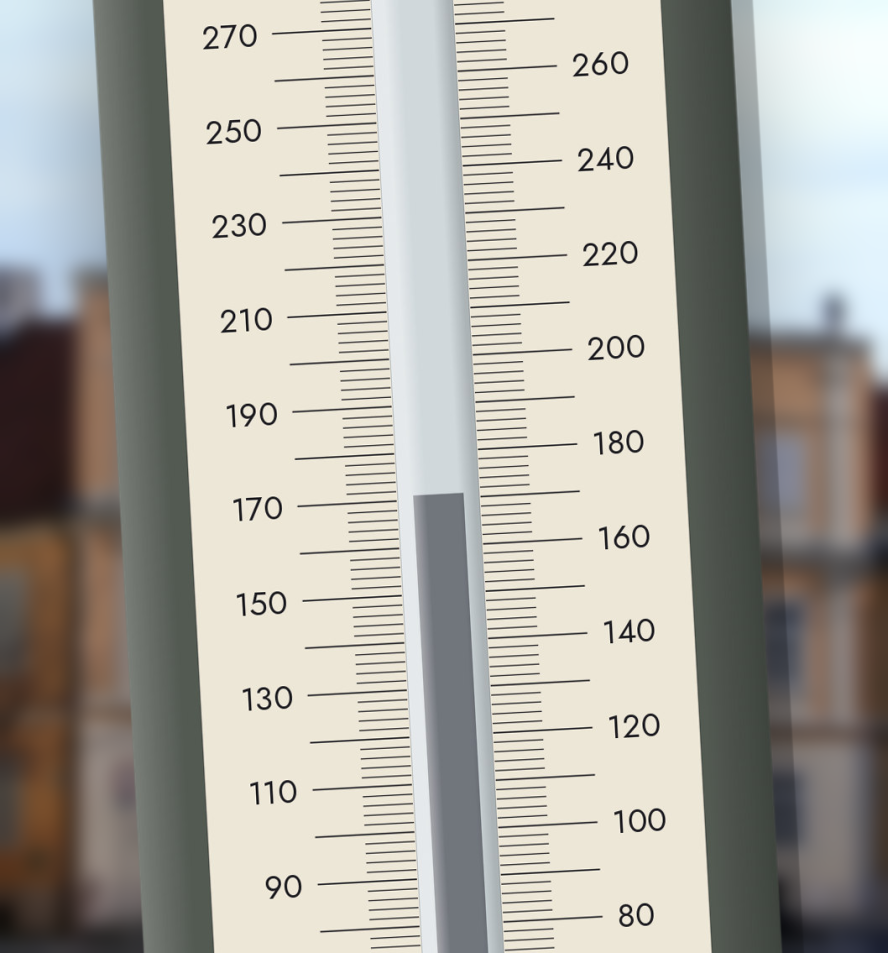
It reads 171,mmHg
